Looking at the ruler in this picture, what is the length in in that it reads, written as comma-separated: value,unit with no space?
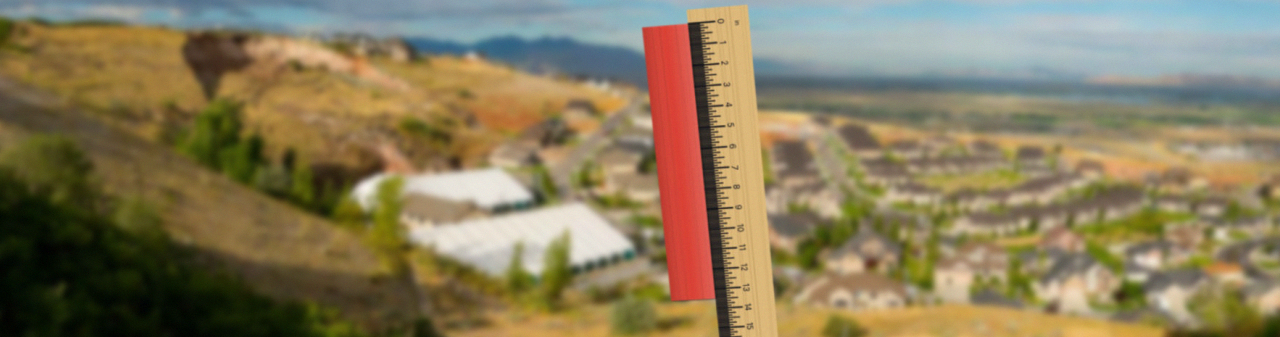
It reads 13.5,in
